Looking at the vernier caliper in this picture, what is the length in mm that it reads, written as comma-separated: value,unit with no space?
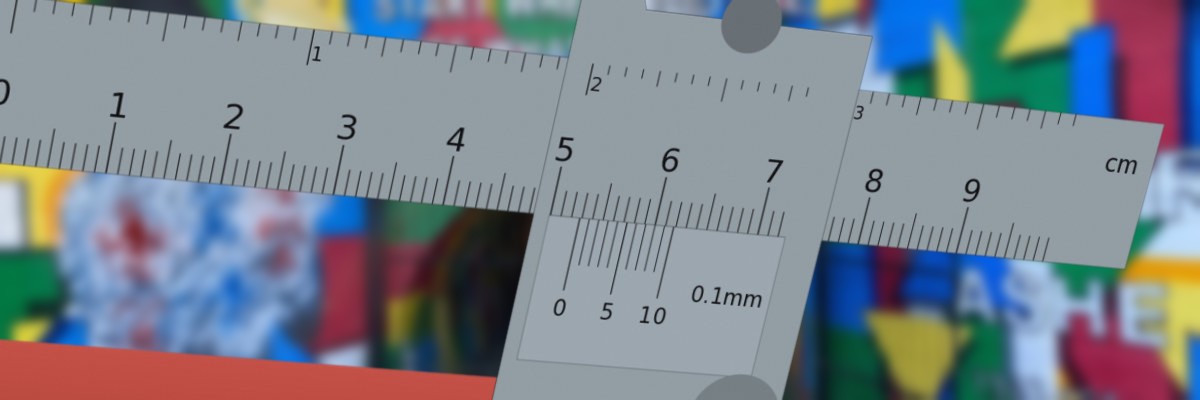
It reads 52.8,mm
